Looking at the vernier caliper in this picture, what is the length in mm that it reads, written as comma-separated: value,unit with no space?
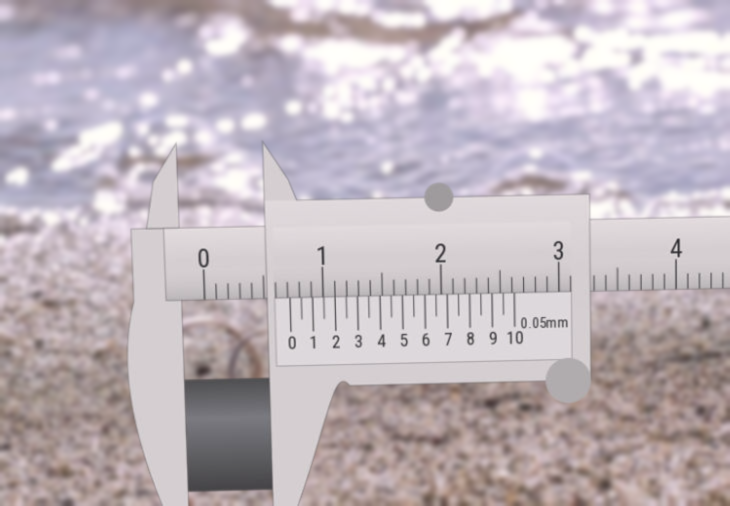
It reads 7.2,mm
